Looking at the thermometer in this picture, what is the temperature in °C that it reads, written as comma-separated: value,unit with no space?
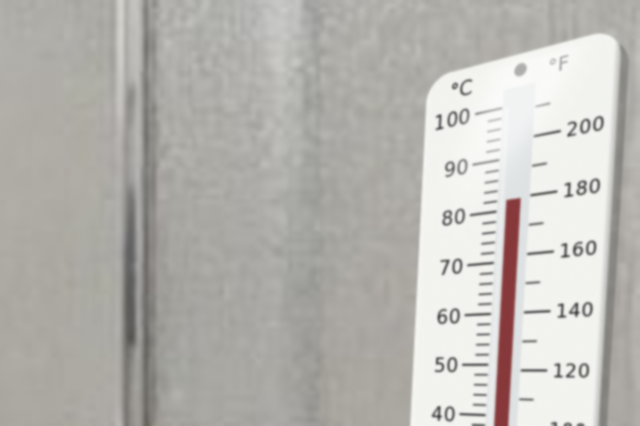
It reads 82,°C
